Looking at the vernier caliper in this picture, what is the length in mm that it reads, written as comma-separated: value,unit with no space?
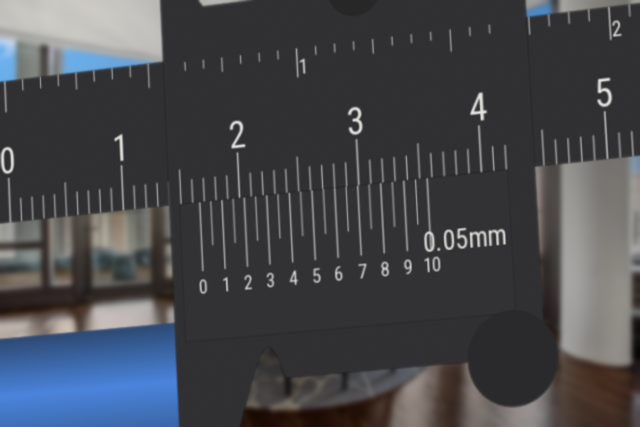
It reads 16.6,mm
